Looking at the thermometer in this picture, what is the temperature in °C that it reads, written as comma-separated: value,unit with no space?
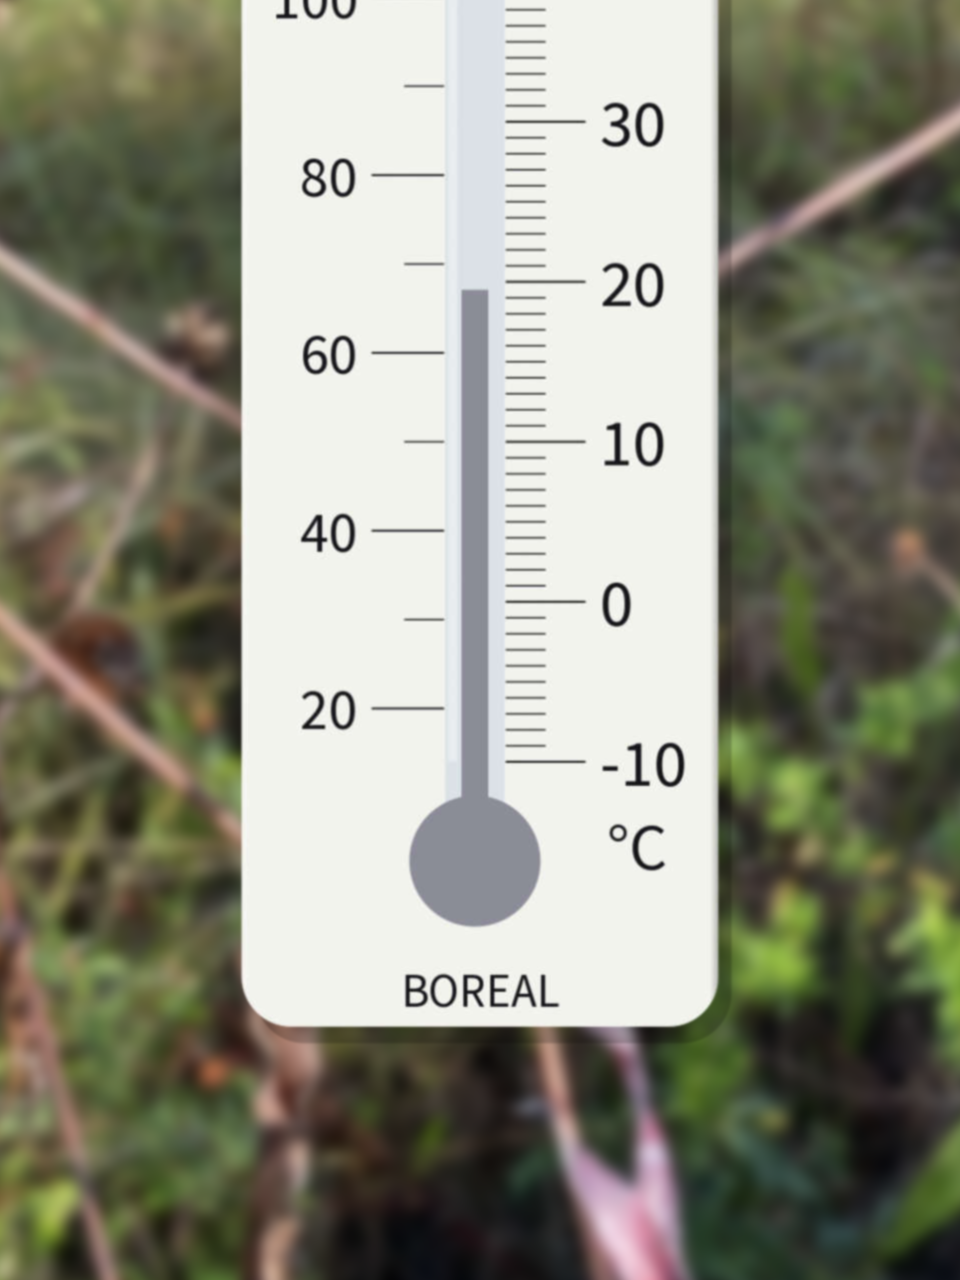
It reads 19.5,°C
